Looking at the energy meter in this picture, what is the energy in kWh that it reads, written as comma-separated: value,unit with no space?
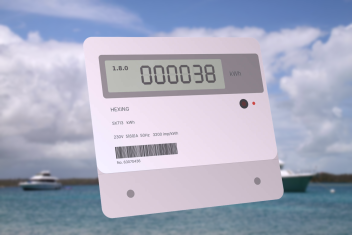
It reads 38,kWh
